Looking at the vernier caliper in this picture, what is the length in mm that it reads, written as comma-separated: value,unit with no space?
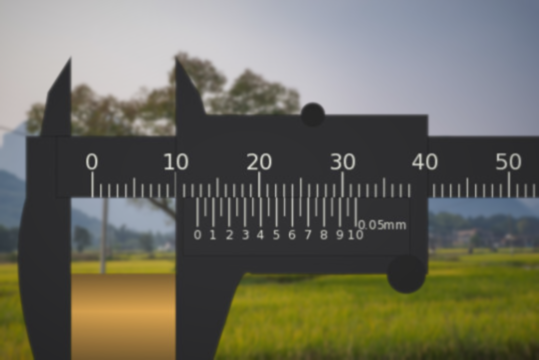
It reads 12.6,mm
